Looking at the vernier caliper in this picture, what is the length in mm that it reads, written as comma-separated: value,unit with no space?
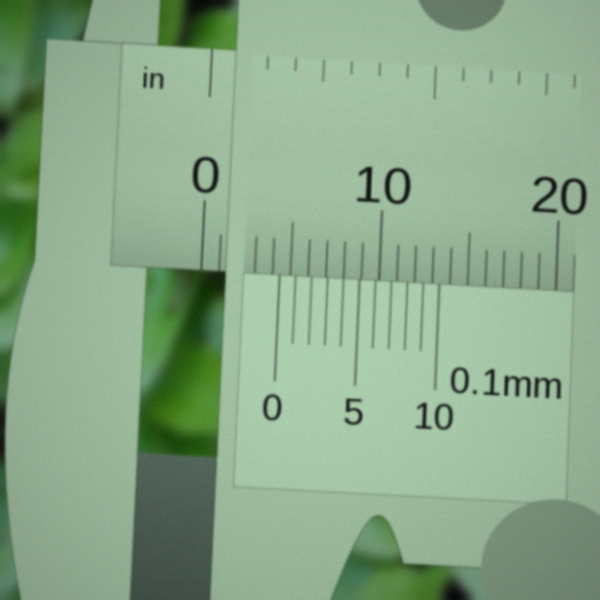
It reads 4.4,mm
